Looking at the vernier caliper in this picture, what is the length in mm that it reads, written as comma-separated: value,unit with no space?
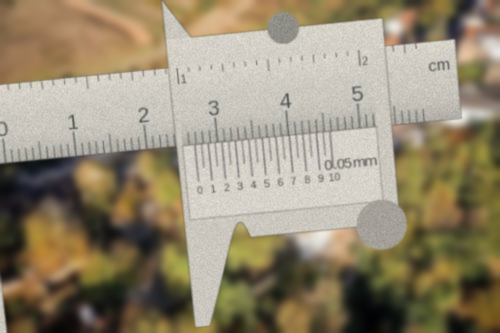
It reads 26.8,mm
